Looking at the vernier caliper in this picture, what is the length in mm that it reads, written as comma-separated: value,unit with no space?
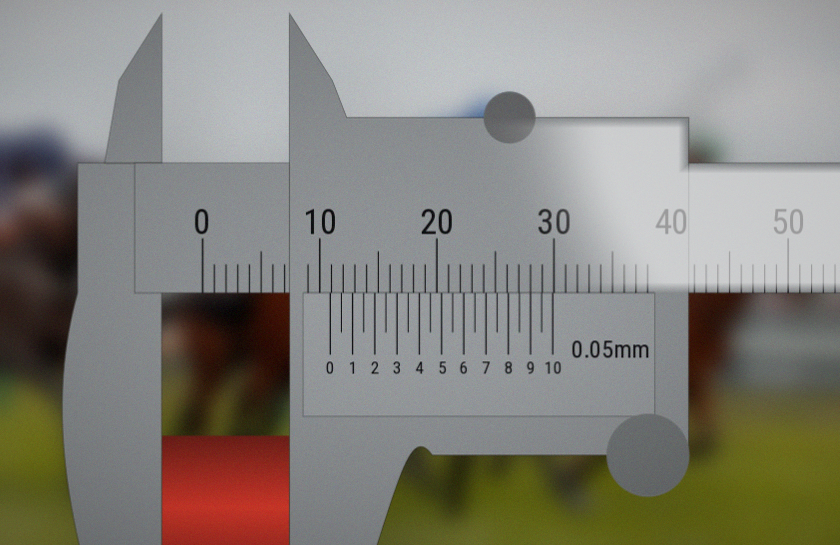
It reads 10.9,mm
